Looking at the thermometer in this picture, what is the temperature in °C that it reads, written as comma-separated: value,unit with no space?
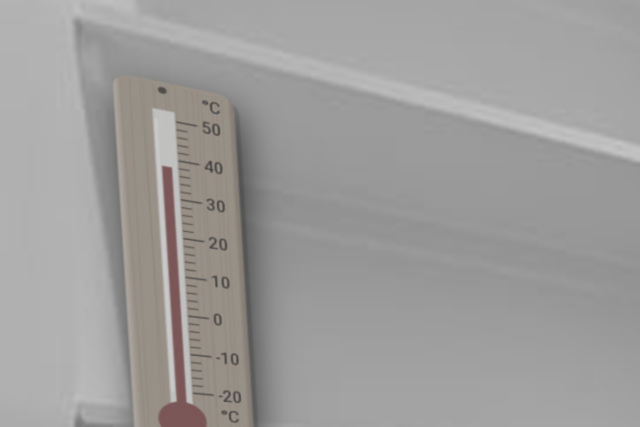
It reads 38,°C
